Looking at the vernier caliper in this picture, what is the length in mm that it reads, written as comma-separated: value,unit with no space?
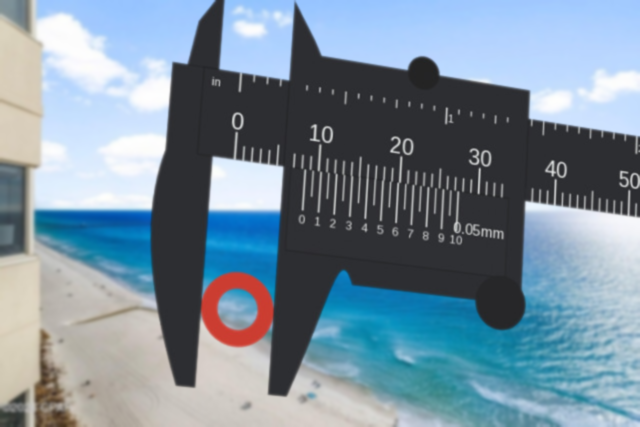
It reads 8.4,mm
